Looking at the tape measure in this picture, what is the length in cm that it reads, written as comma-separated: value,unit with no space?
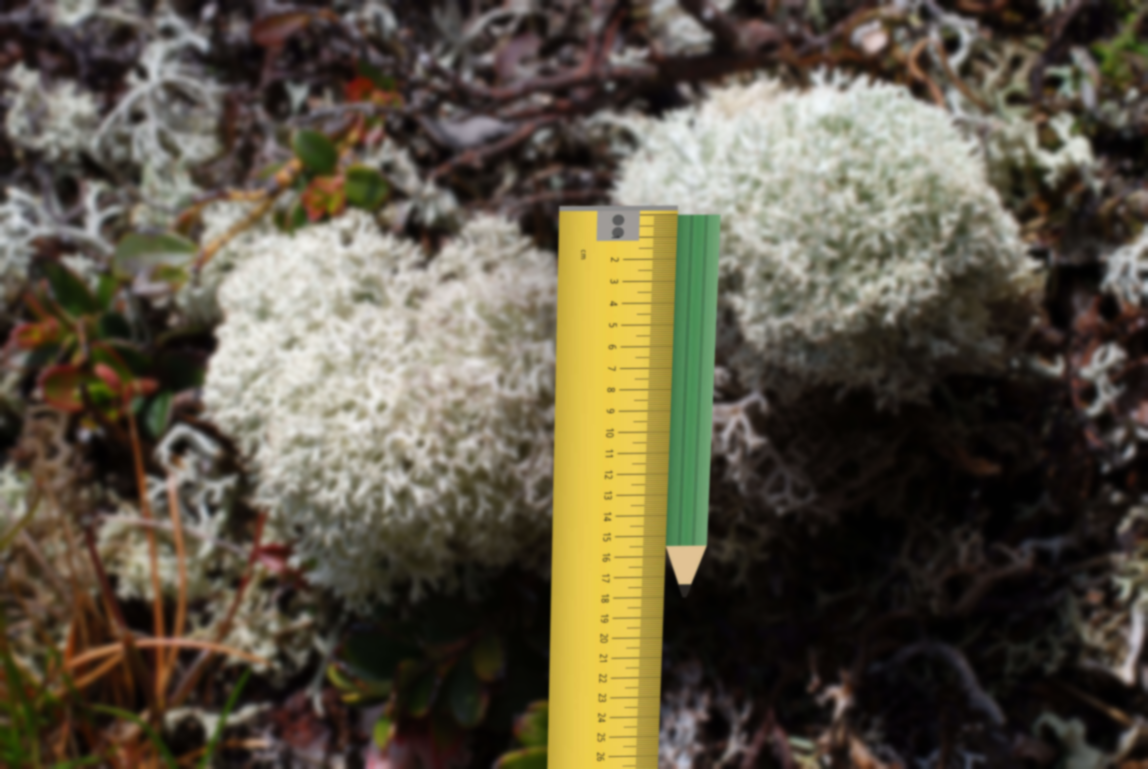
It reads 18,cm
